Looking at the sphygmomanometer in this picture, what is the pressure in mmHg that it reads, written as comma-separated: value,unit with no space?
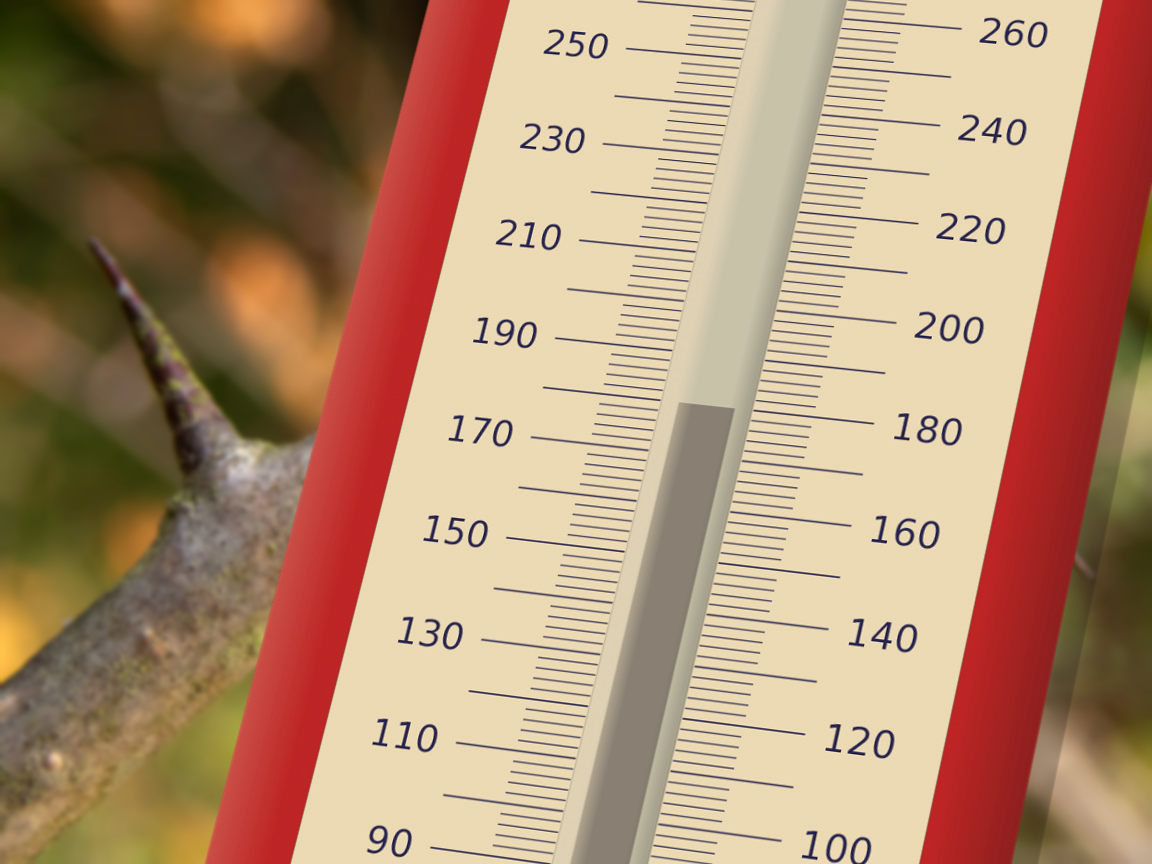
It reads 180,mmHg
